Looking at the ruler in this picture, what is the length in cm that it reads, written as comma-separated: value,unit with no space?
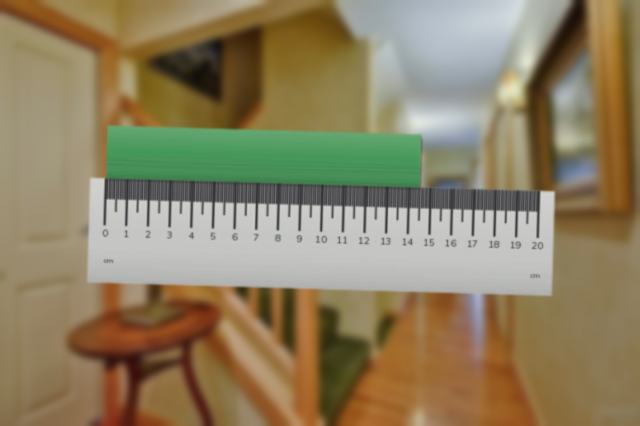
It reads 14.5,cm
